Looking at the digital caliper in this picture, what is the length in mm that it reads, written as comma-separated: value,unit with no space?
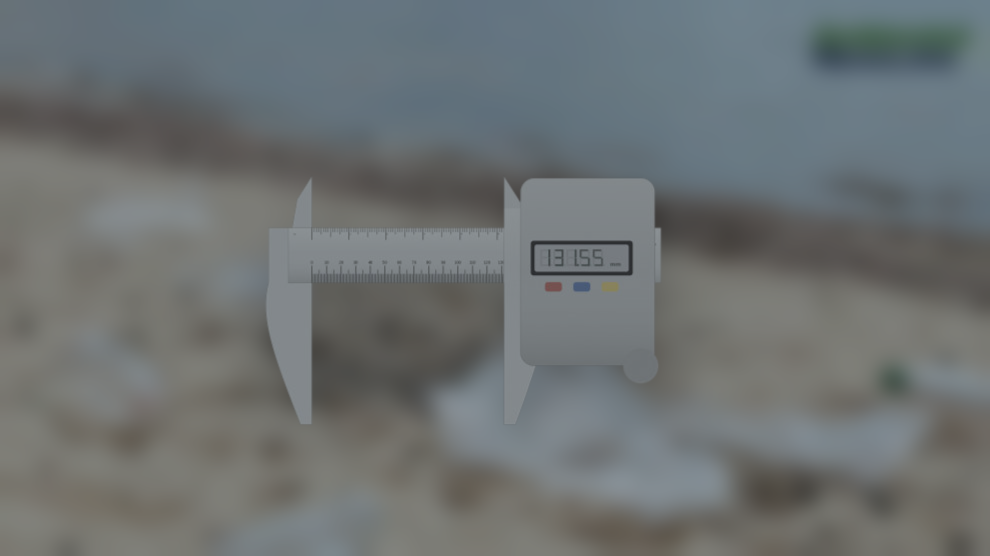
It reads 131.55,mm
